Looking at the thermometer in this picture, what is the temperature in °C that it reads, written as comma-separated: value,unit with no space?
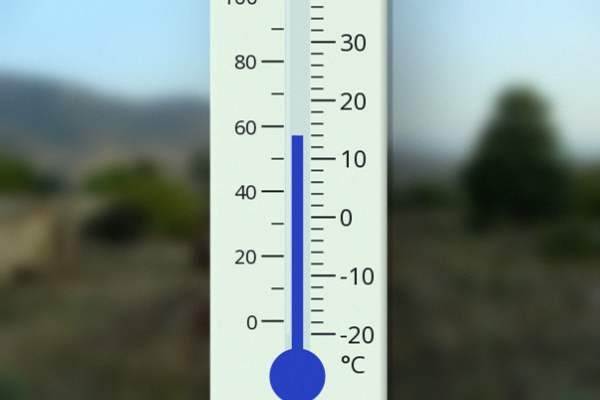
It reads 14,°C
